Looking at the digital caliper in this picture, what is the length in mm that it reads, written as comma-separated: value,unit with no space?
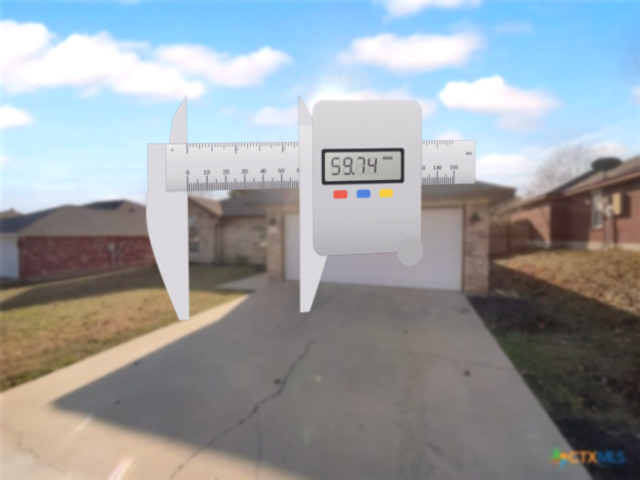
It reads 59.74,mm
